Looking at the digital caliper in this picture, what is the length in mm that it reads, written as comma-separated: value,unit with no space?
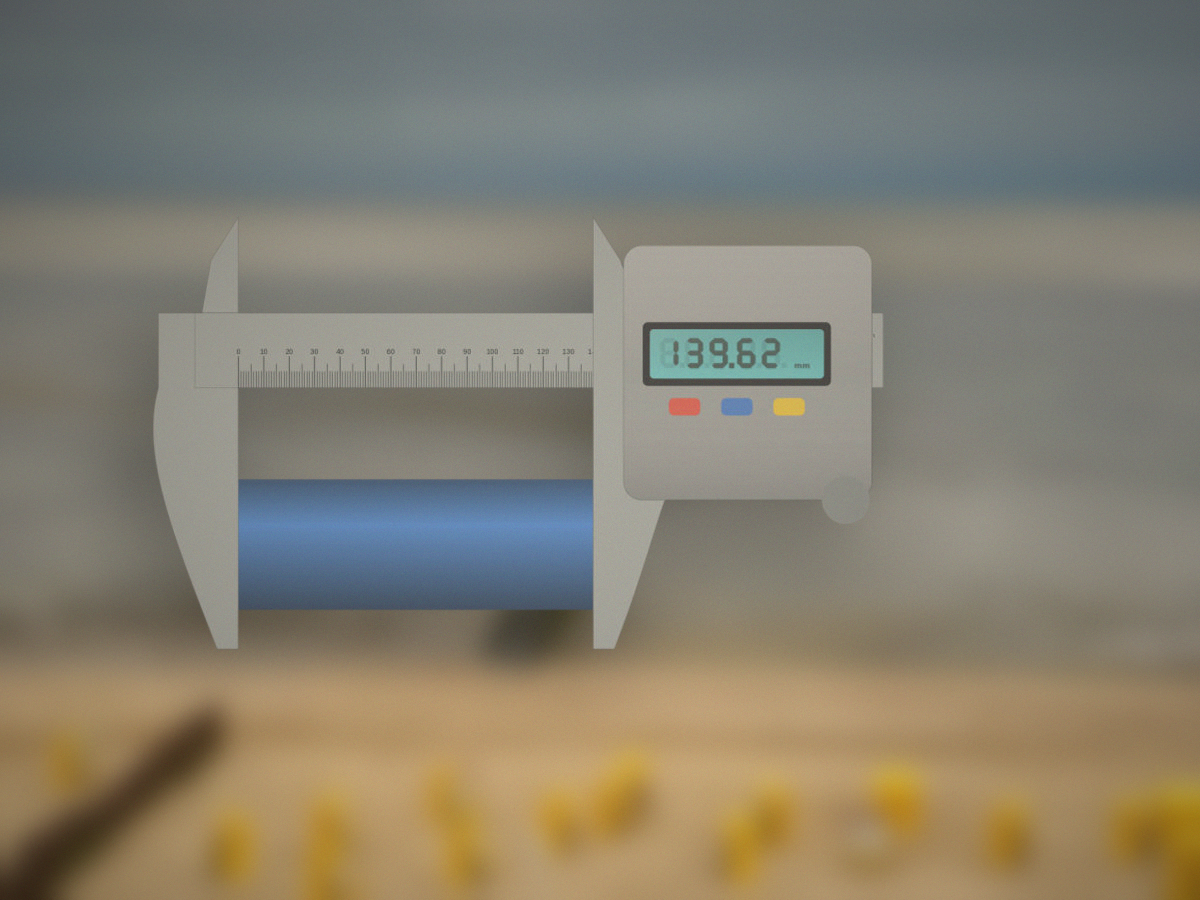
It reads 139.62,mm
